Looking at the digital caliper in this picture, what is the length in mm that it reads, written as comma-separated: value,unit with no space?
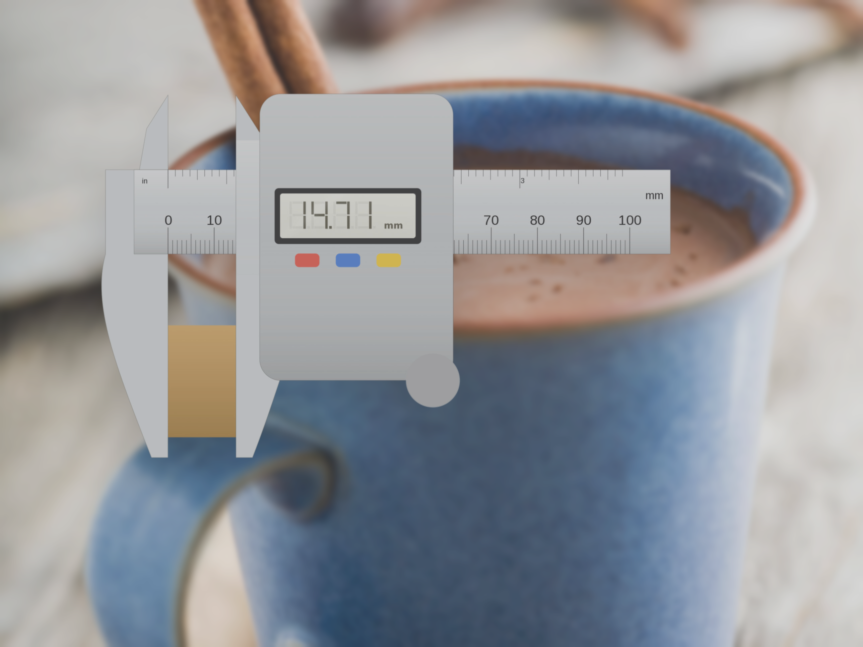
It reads 14.71,mm
